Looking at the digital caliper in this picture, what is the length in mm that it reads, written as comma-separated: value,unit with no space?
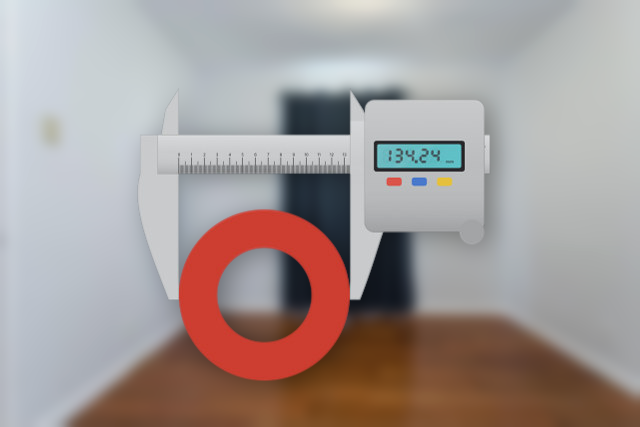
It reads 134.24,mm
